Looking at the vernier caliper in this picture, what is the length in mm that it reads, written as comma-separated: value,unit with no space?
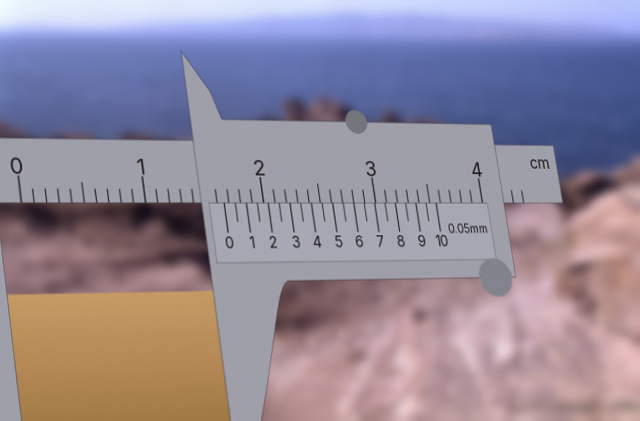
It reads 16.6,mm
